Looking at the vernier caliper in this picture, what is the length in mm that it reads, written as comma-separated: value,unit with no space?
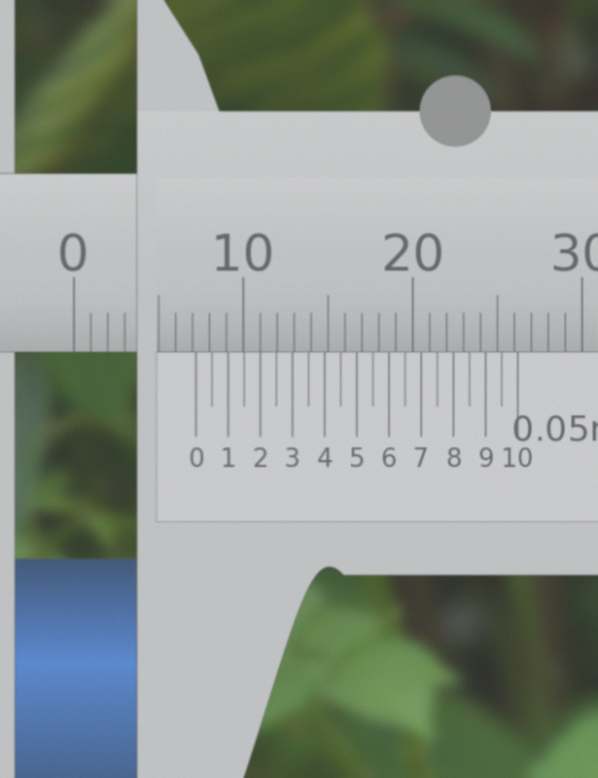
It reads 7.2,mm
